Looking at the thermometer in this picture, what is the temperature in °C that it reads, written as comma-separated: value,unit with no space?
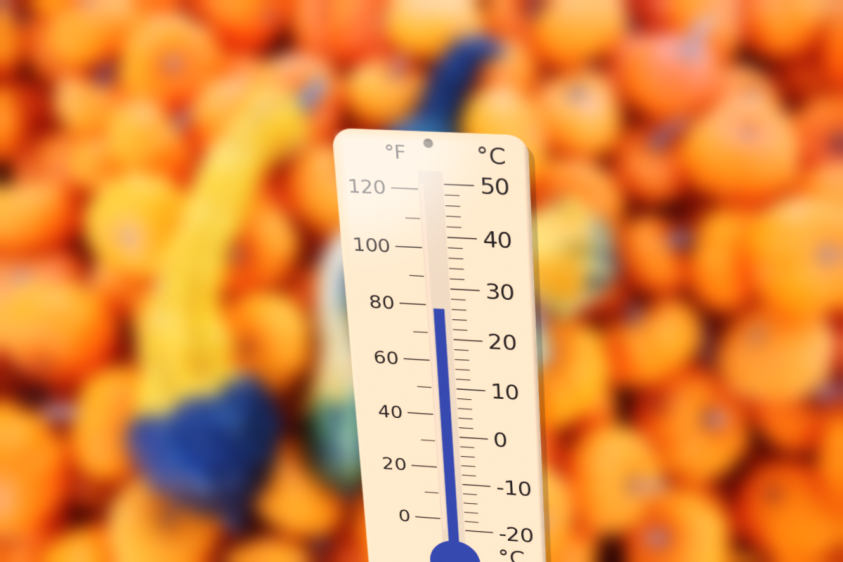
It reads 26,°C
